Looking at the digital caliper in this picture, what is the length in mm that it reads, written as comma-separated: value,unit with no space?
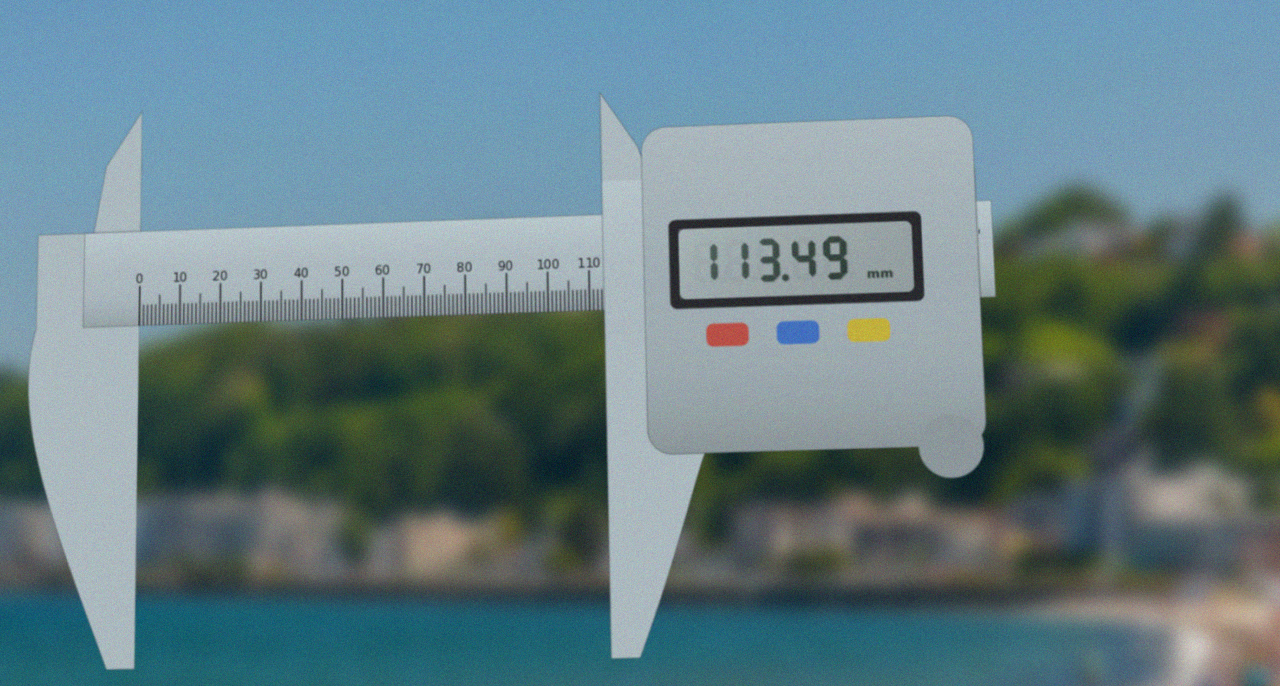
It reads 113.49,mm
